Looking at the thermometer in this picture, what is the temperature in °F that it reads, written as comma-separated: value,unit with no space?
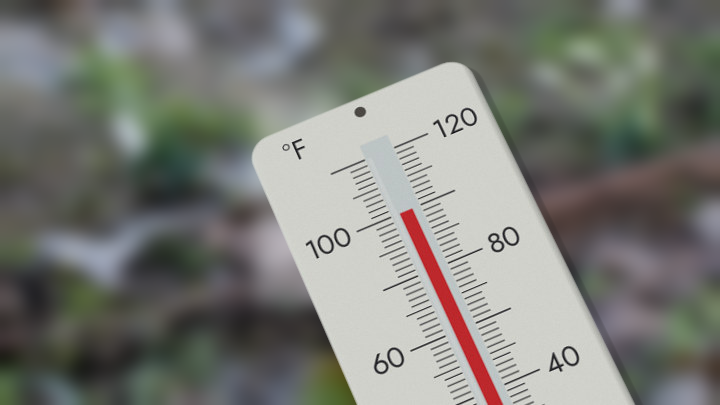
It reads 100,°F
